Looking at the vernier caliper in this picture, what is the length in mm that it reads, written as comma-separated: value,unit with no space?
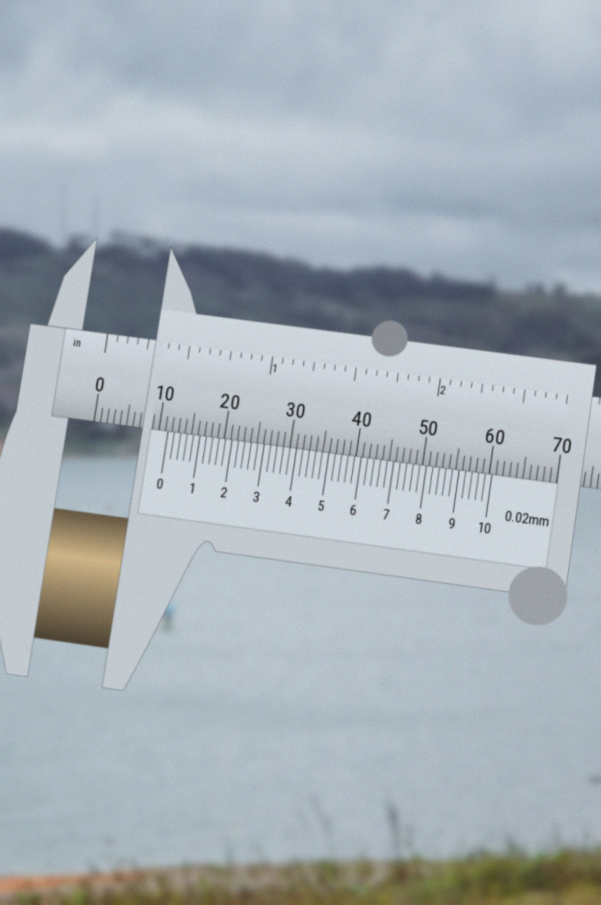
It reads 11.4,mm
